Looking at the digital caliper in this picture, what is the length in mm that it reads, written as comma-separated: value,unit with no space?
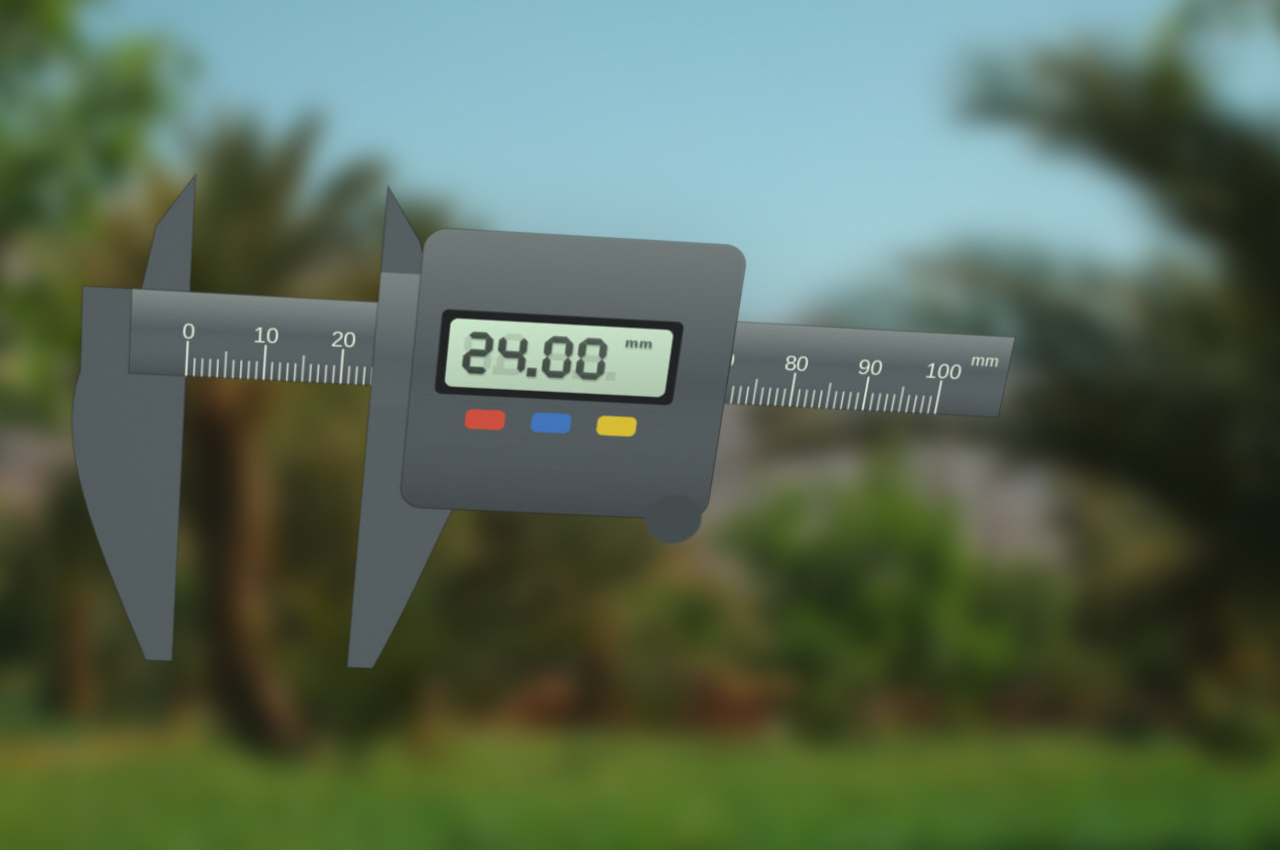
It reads 24.00,mm
